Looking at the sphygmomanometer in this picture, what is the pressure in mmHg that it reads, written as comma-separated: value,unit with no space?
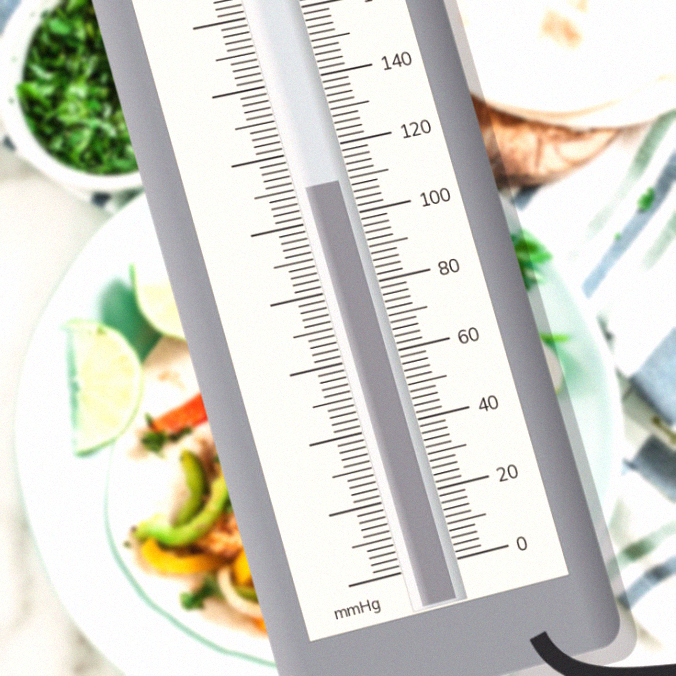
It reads 110,mmHg
